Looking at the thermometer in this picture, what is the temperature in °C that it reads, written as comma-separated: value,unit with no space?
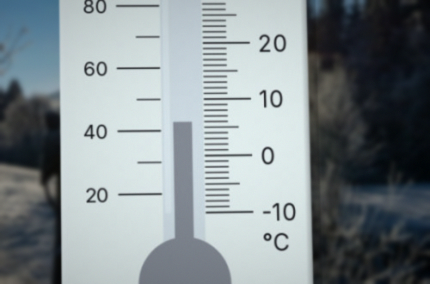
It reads 6,°C
